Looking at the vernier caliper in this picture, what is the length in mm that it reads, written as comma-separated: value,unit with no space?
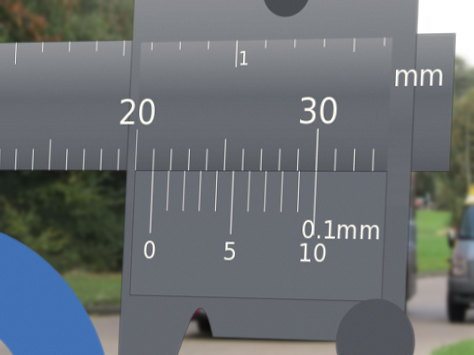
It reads 21.0,mm
